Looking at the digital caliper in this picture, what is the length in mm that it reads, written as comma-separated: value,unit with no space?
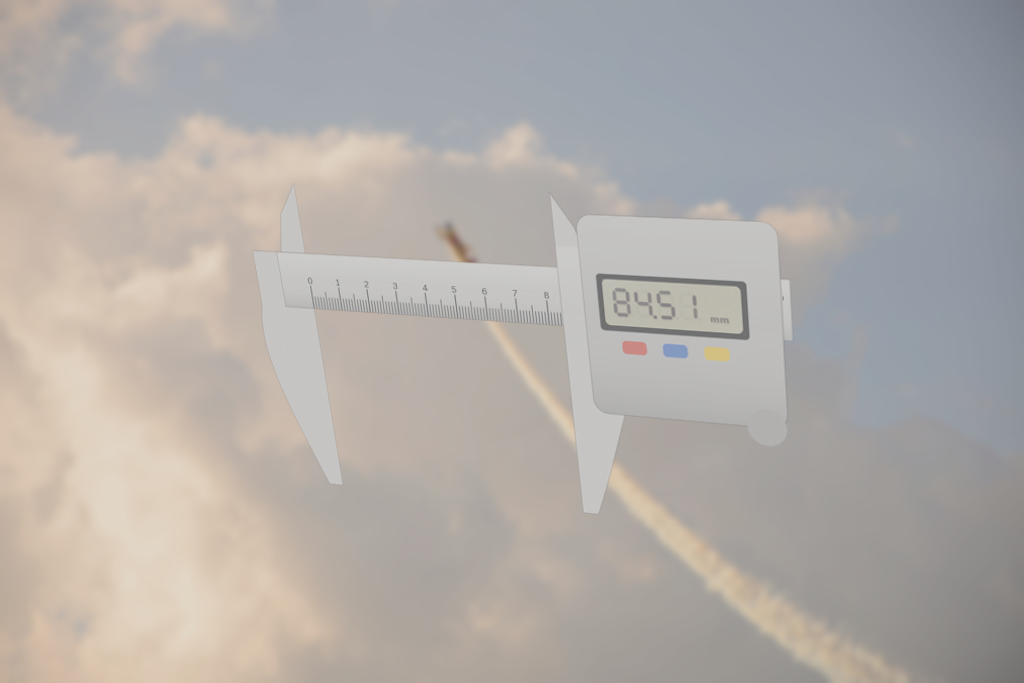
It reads 84.51,mm
